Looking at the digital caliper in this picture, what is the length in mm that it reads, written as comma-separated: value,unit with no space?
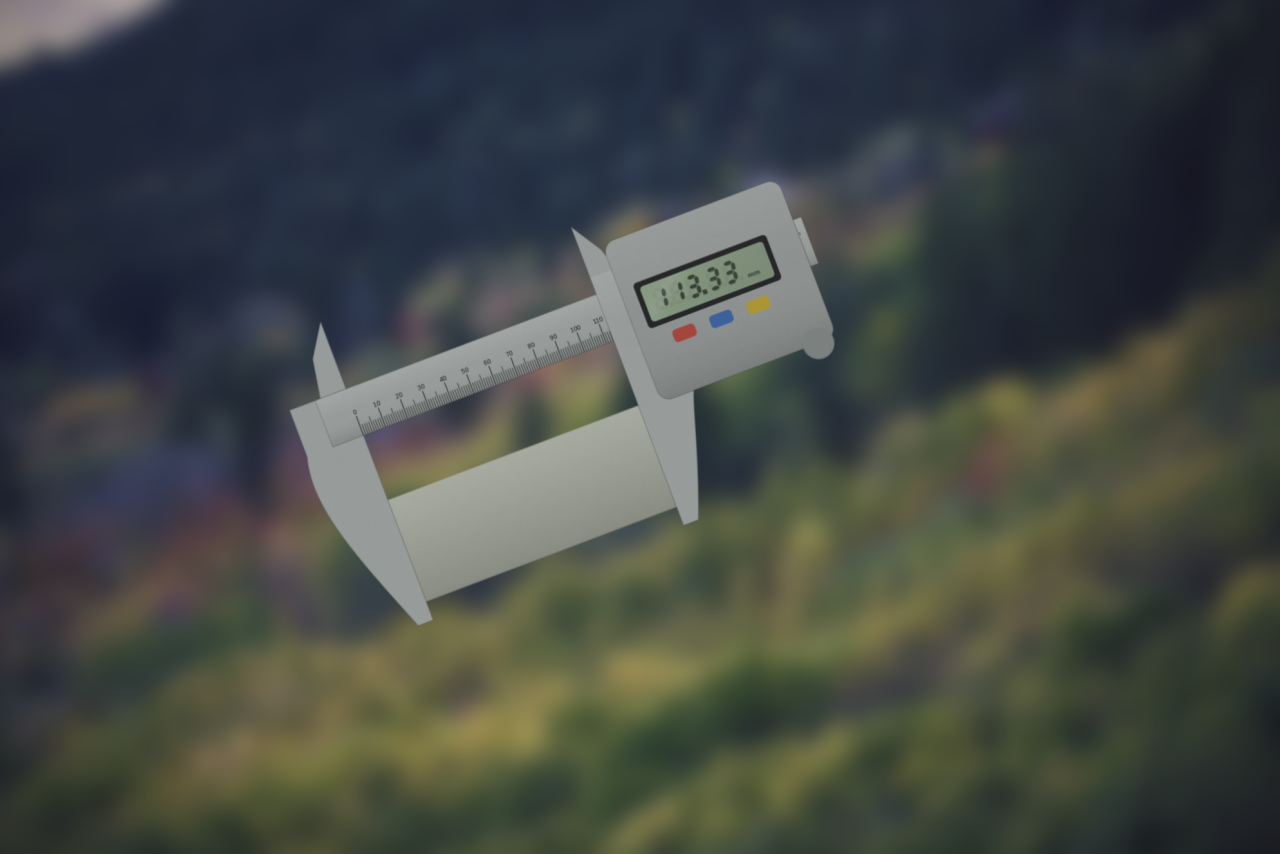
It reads 113.33,mm
